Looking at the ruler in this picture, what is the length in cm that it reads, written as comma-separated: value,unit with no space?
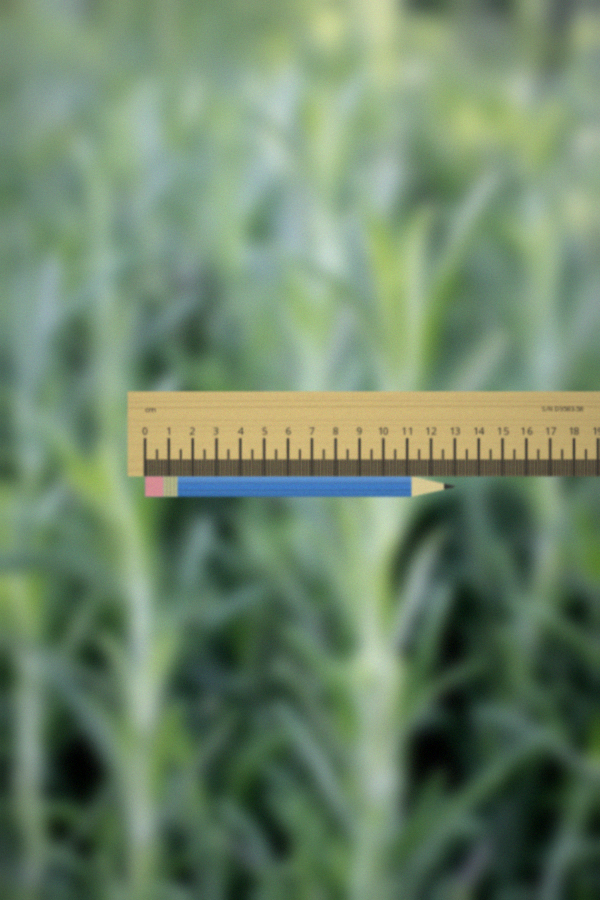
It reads 13,cm
